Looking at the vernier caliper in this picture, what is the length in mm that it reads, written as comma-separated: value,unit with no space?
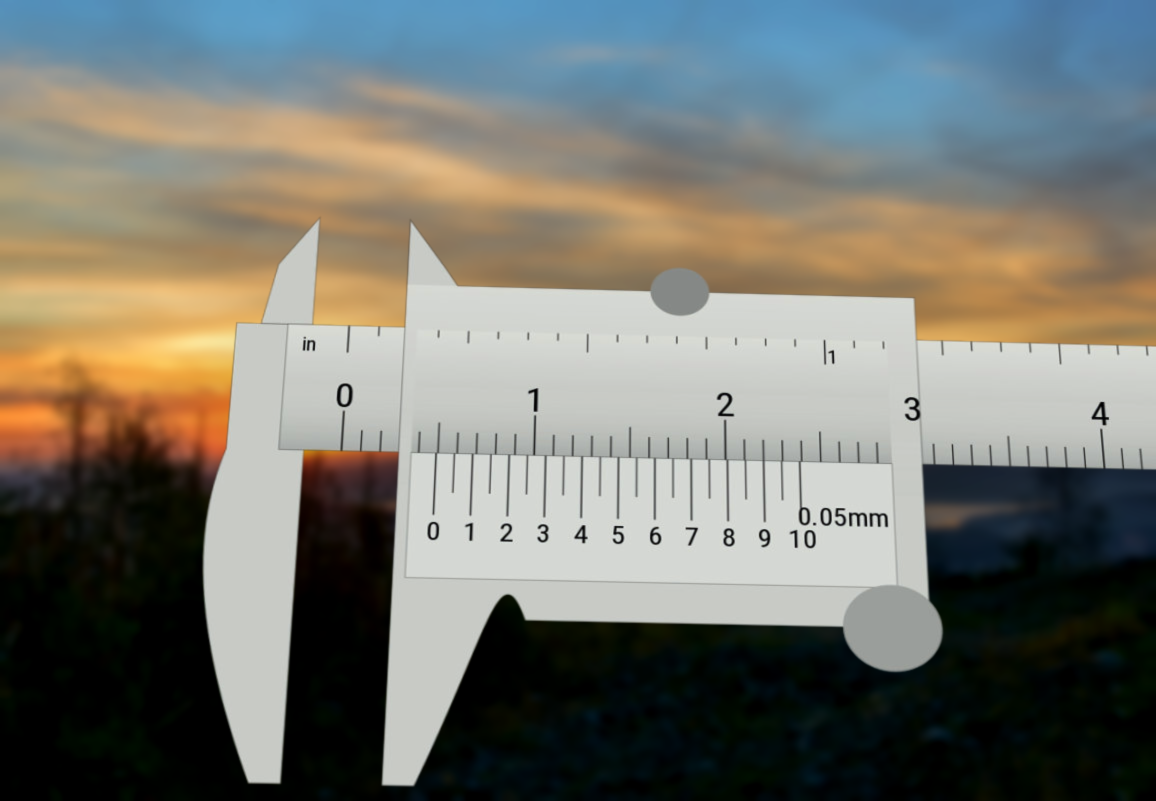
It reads 4.9,mm
